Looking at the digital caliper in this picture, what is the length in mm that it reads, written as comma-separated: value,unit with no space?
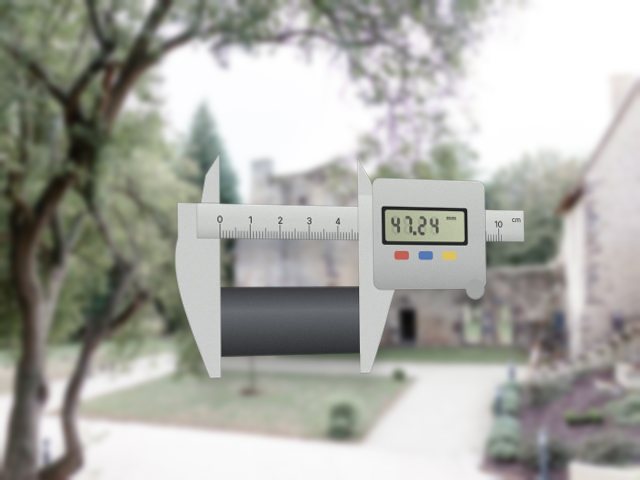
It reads 47.24,mm
